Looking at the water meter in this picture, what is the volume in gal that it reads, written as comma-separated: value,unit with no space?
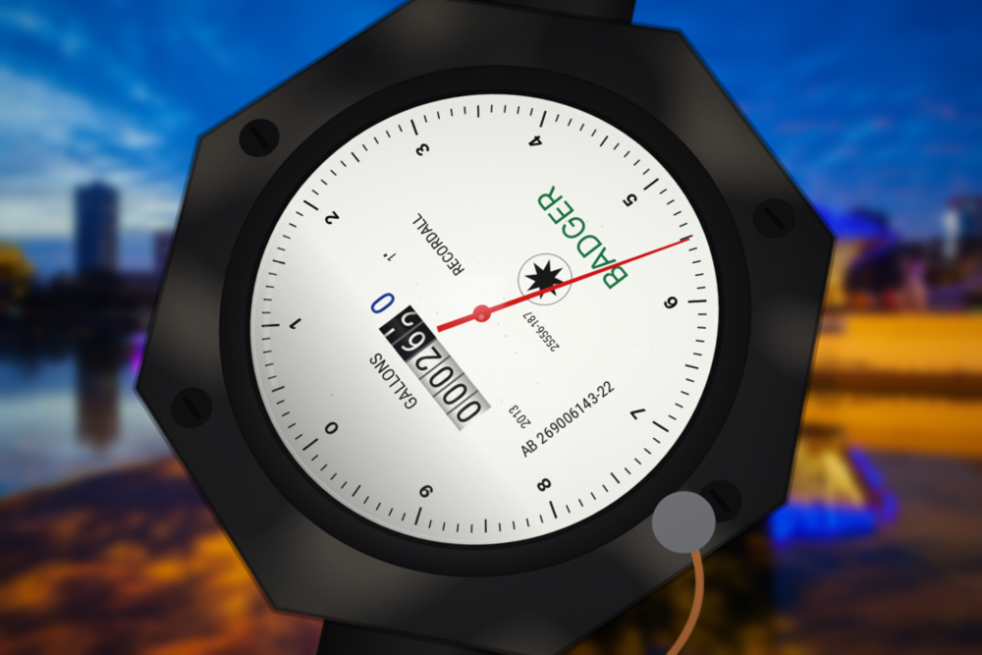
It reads 2615.5,gal
